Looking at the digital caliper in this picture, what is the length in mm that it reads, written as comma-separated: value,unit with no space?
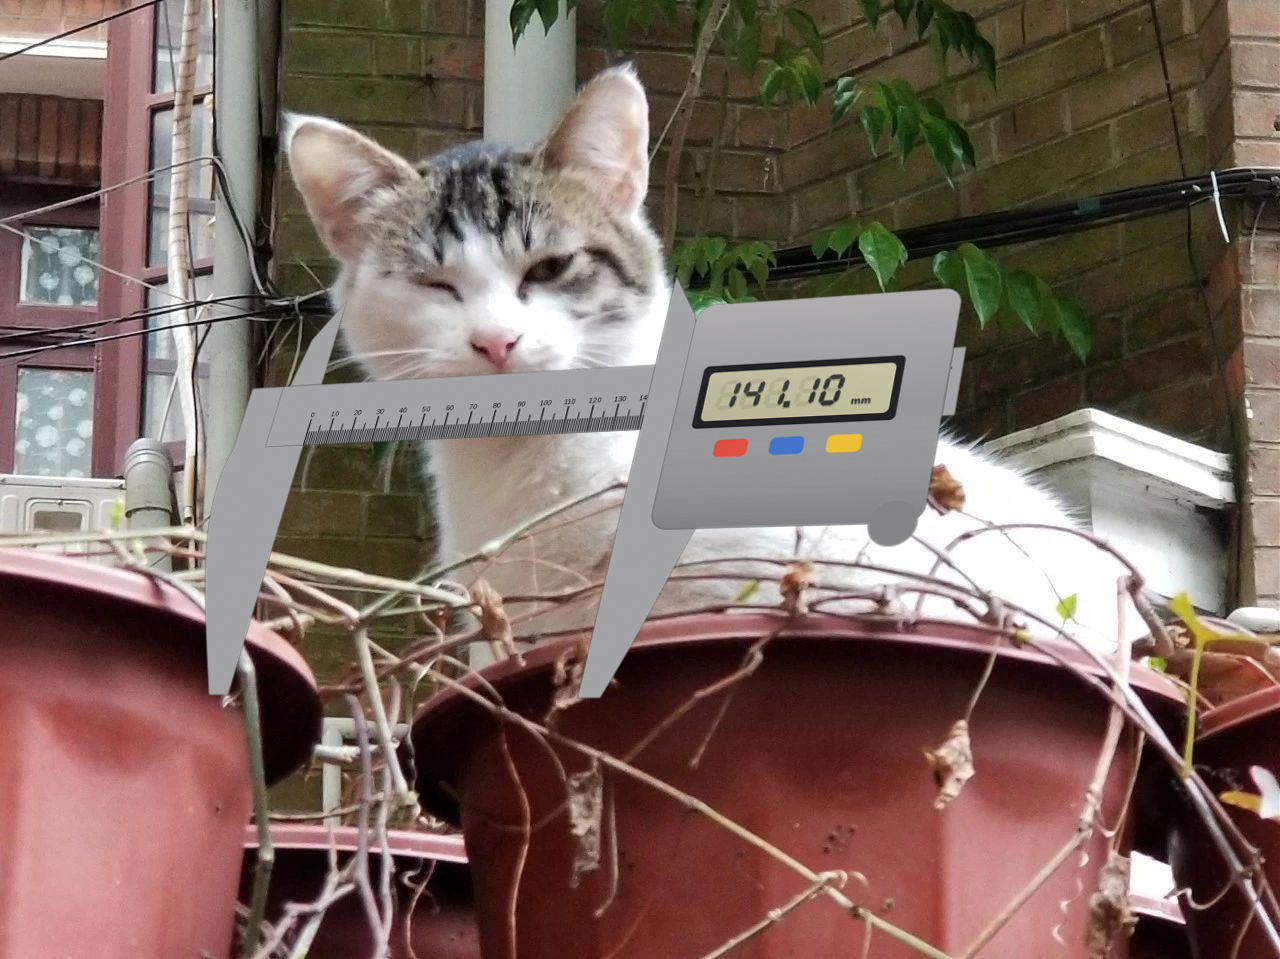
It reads 141.10,mm
